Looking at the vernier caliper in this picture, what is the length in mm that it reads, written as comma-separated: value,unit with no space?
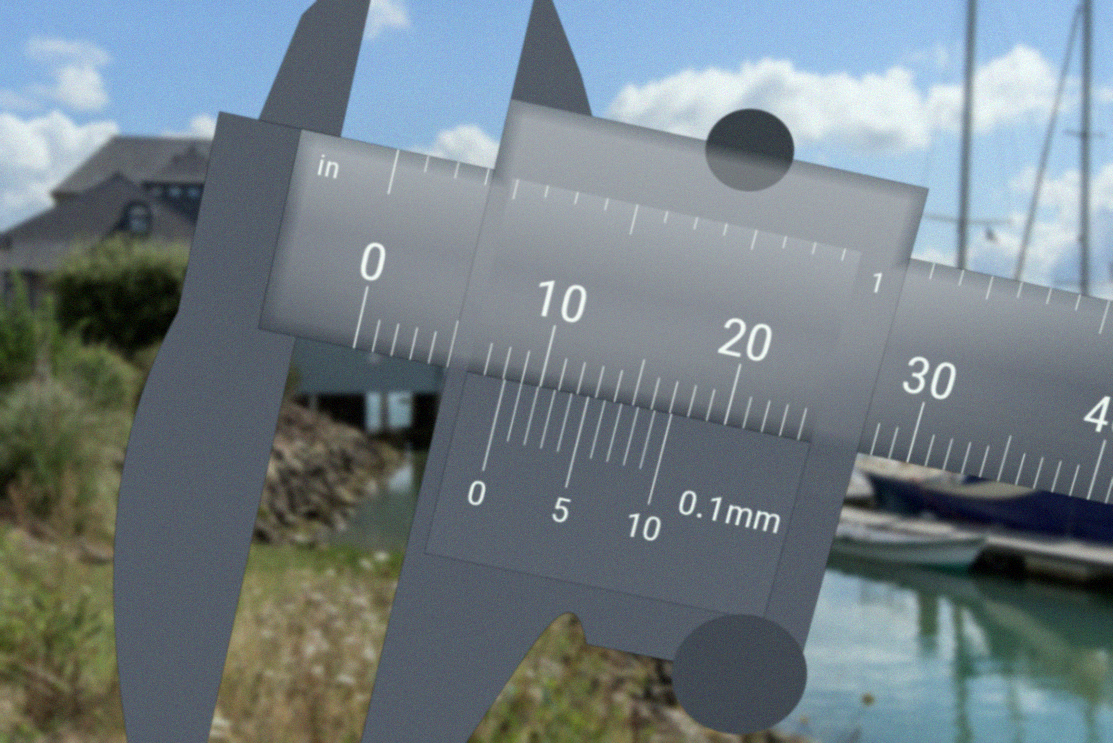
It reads 8.1,mm
